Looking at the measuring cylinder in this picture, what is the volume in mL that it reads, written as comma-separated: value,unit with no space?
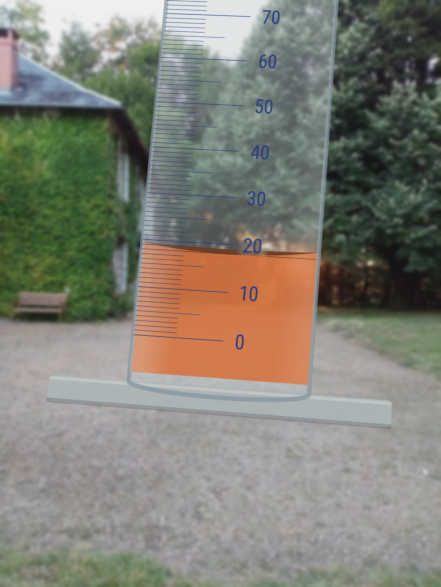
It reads 18,mL
